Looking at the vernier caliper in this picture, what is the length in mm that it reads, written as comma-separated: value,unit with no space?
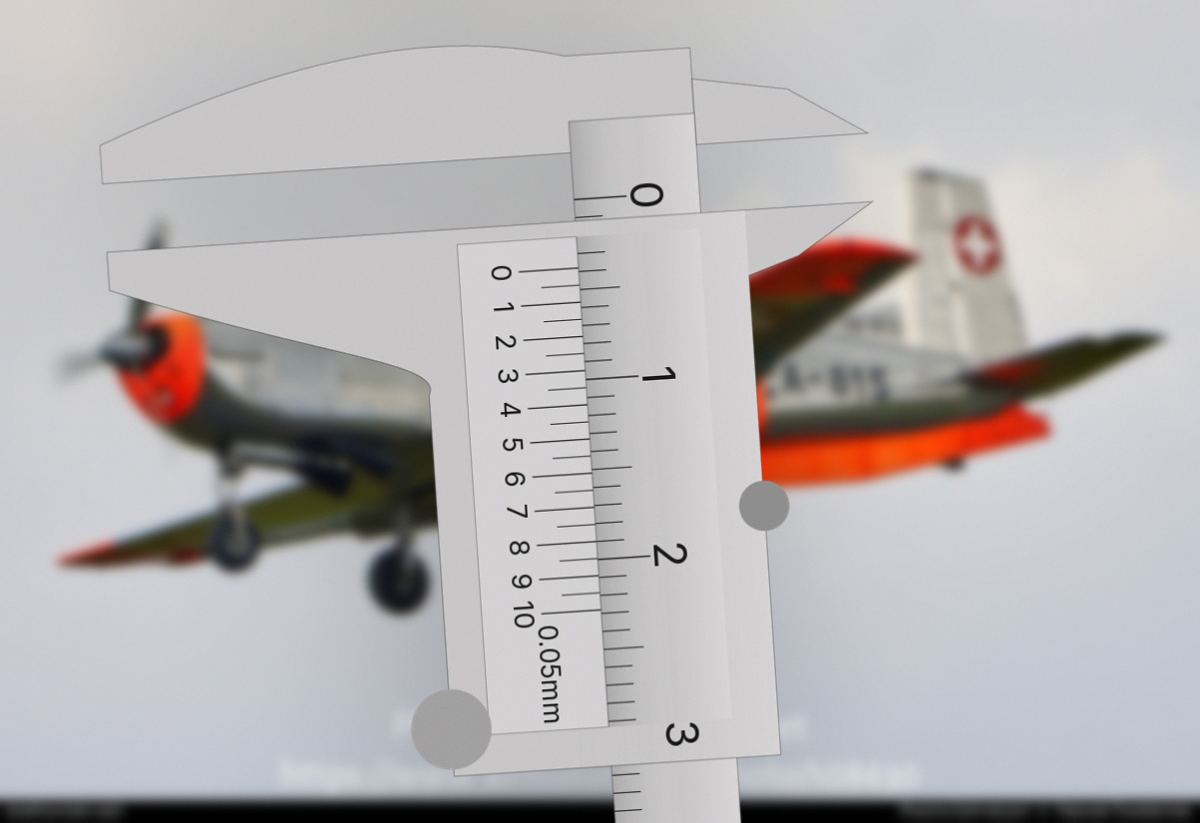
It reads 3.8,mm
